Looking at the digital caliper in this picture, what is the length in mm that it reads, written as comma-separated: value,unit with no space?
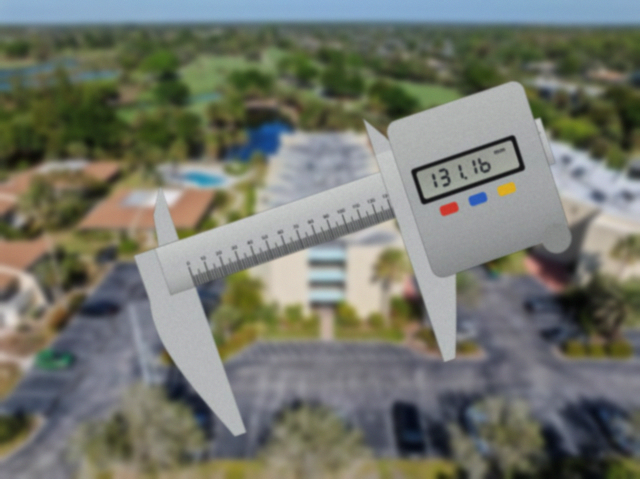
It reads 131.16,mm
